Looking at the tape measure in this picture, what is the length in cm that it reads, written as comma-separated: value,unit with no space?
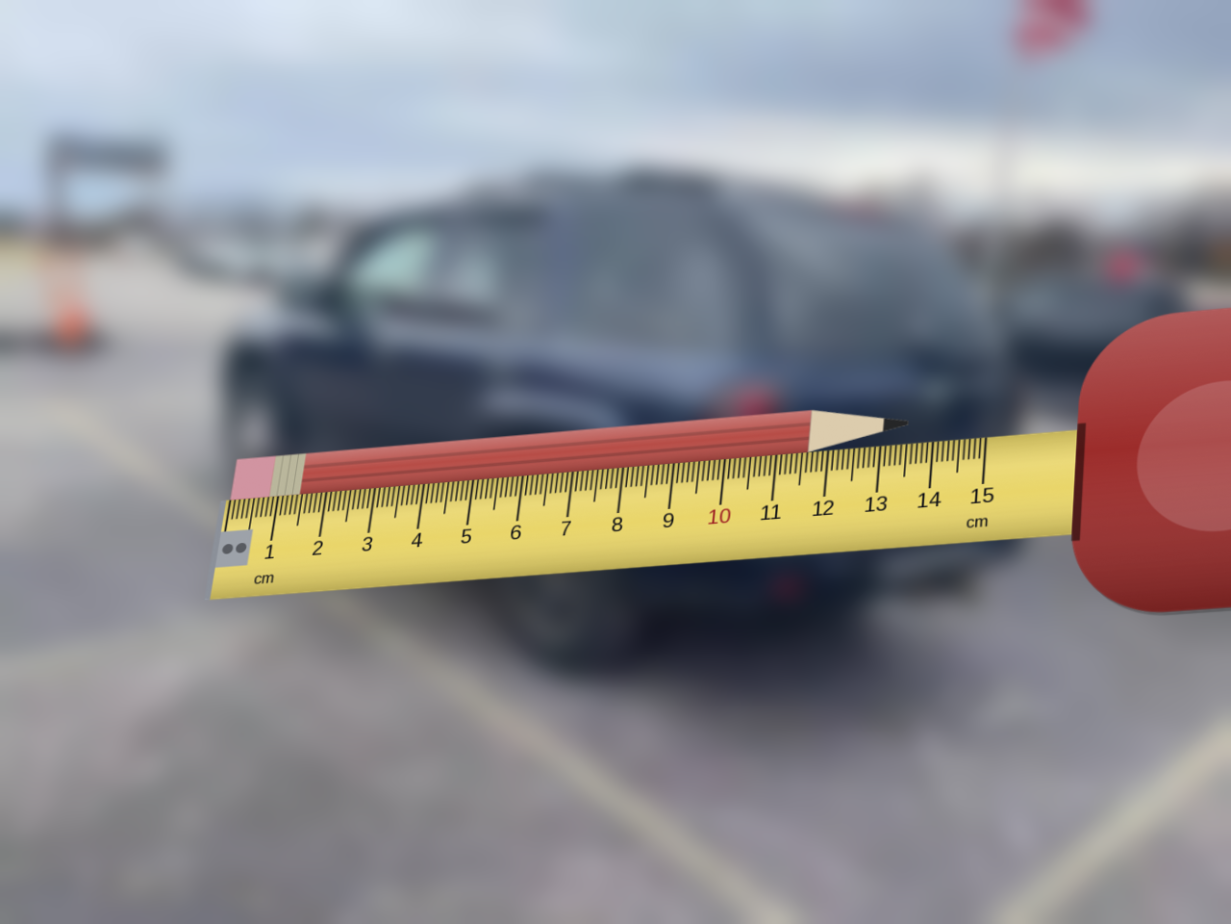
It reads 13.5,cm
